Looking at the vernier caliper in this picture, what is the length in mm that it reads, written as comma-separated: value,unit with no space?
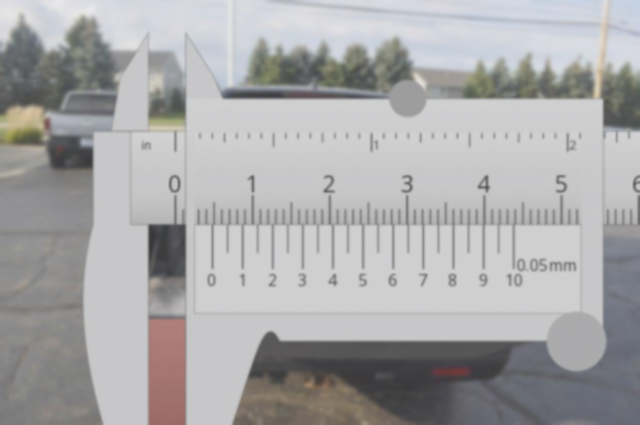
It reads 4.8,mm
